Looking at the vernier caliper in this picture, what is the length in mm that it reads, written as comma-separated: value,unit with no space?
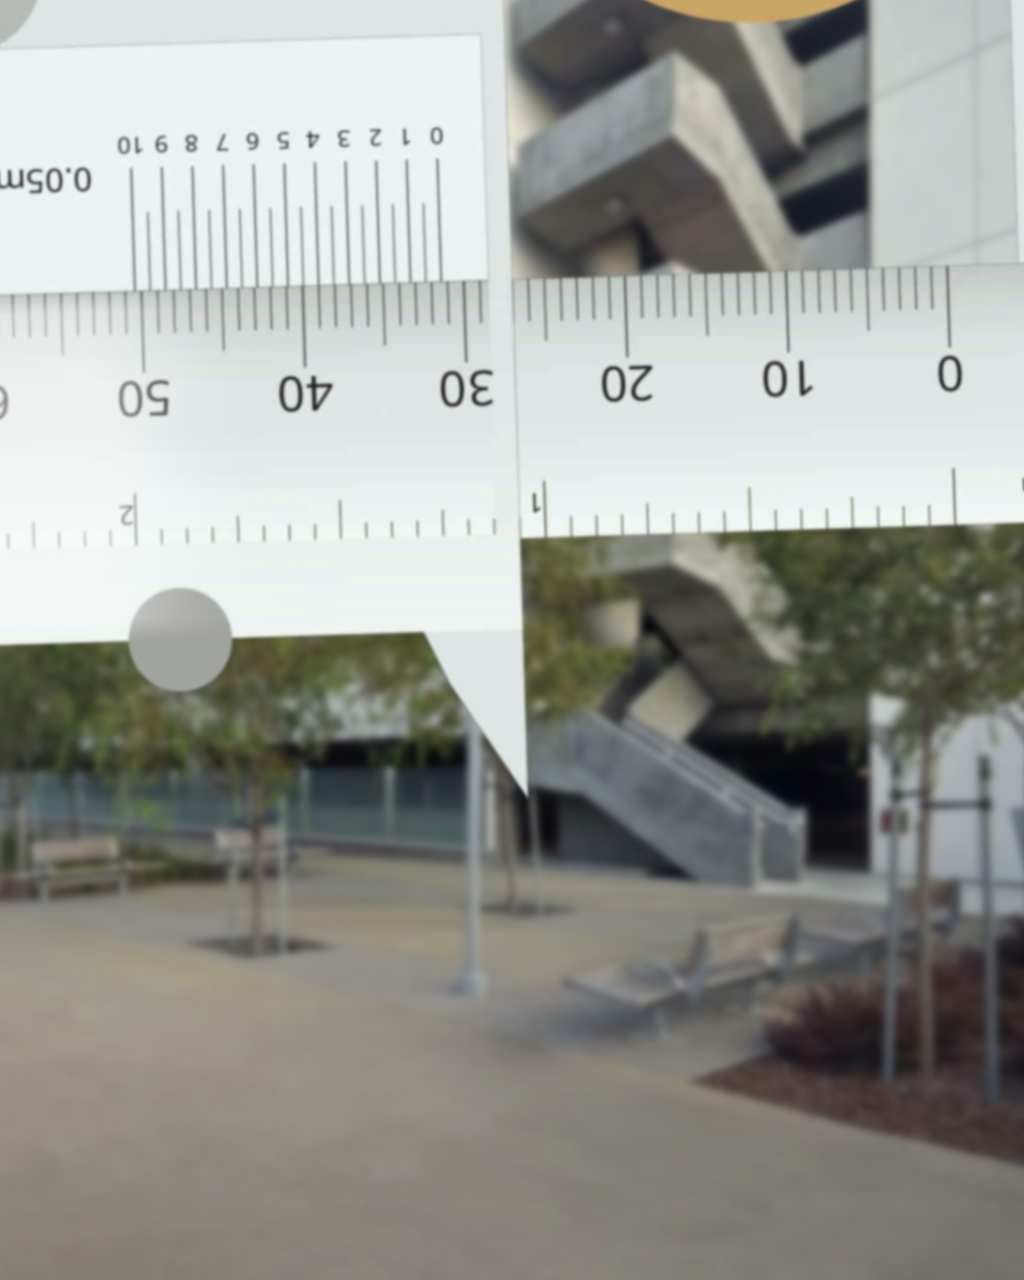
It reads 31.4,mm
